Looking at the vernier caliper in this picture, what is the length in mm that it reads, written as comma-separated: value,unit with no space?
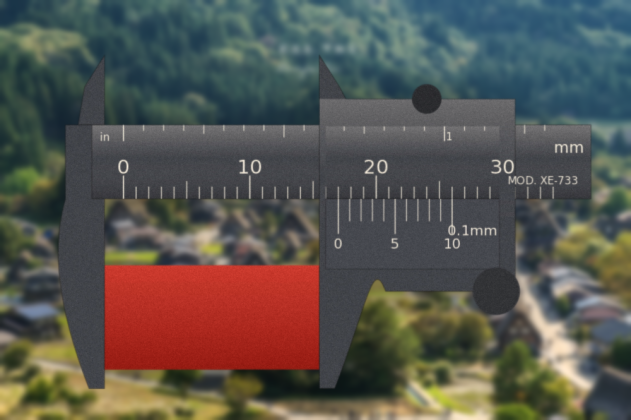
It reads 17.0,mm
